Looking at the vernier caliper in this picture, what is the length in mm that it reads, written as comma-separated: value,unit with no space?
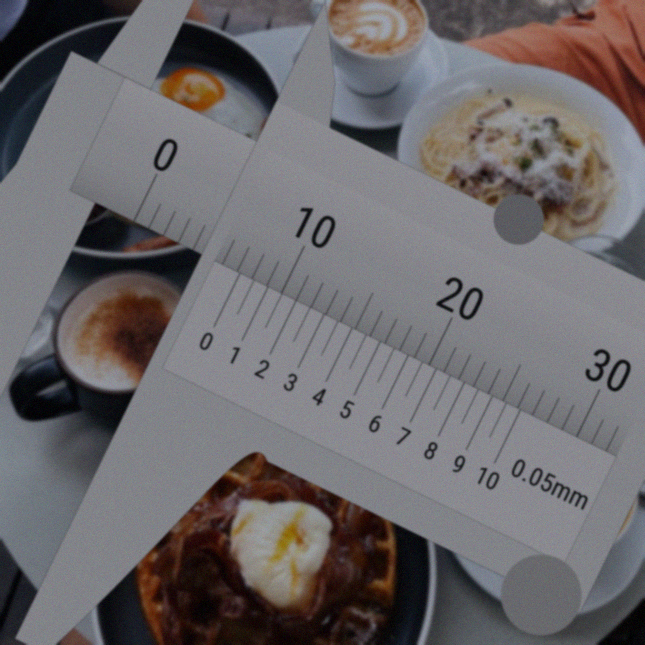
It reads 7.2,mm
